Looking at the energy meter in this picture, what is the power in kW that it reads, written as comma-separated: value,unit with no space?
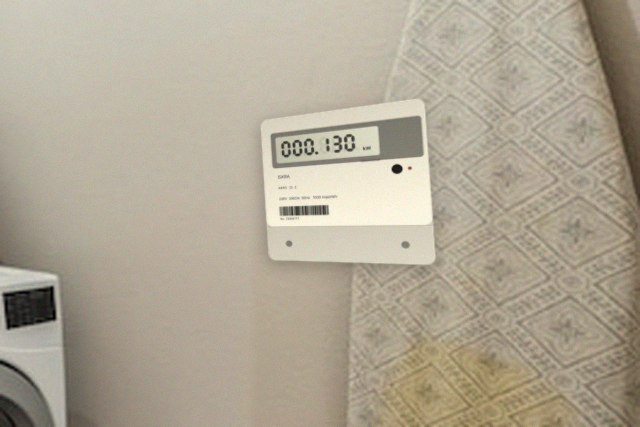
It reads 0.130,kW
